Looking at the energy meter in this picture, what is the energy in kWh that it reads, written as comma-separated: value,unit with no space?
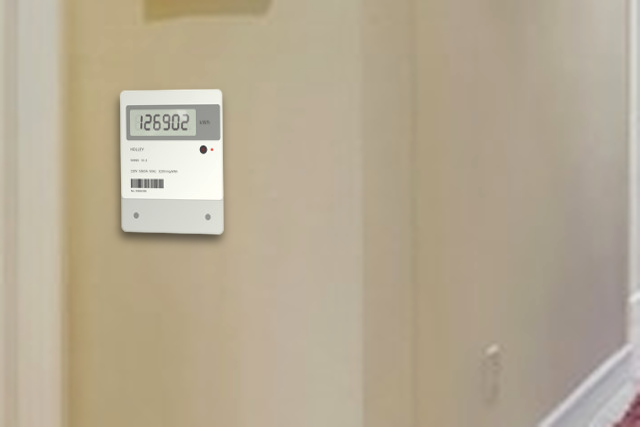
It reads 126902,kWh
